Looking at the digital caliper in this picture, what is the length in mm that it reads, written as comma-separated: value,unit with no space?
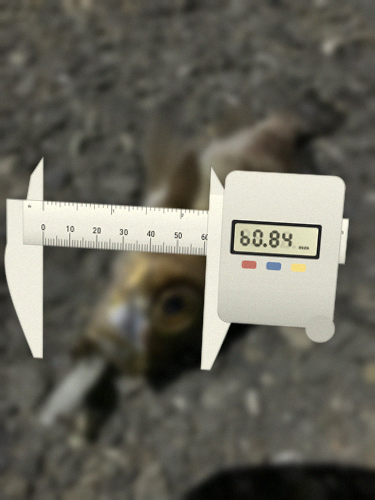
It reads 60.84,mm
